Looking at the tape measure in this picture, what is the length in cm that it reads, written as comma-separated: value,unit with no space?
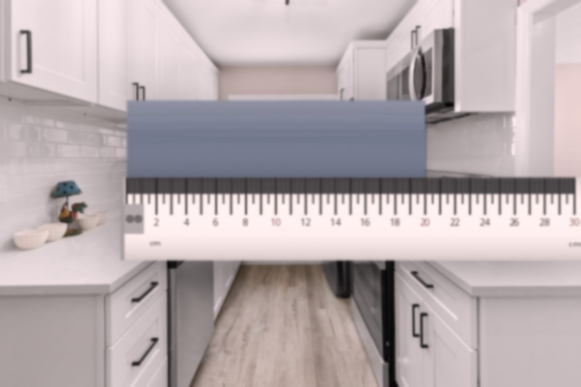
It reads 20,cm
